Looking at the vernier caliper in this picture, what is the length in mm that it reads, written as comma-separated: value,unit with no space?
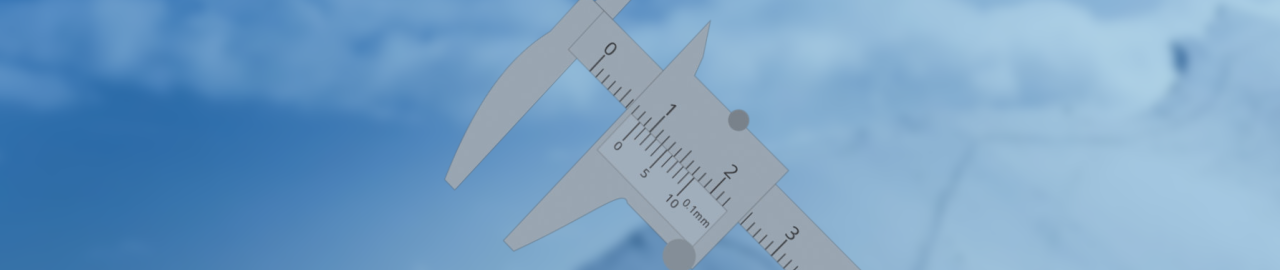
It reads 8.4,mm
